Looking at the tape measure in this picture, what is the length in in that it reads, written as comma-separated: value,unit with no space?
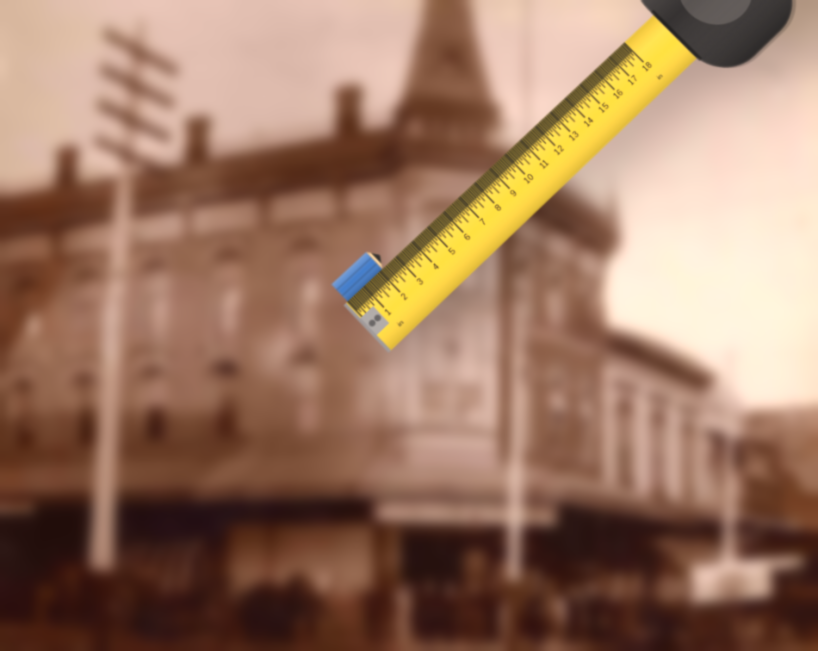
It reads 2.5,in
